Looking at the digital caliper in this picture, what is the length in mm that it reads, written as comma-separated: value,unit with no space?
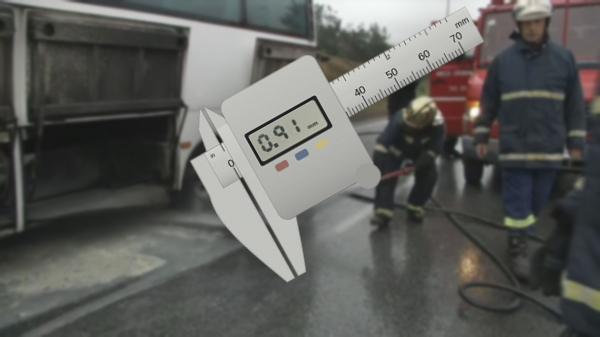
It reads 0.91,mm
